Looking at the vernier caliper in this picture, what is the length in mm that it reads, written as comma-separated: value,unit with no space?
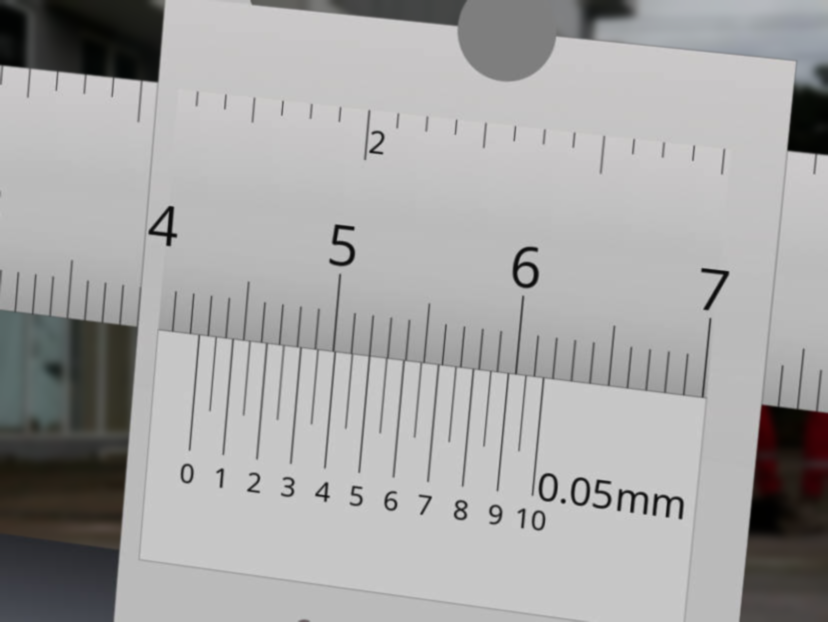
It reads 42.5,mm
